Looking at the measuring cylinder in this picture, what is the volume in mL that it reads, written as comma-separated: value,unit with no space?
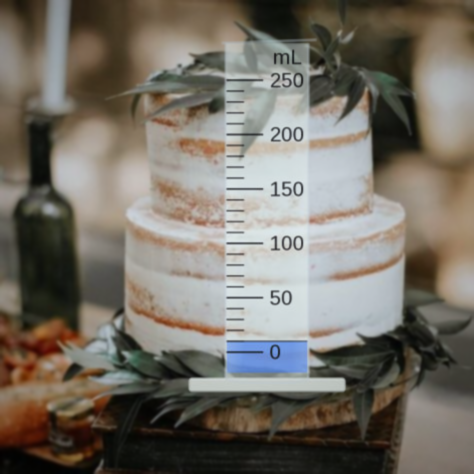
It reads 10,mL
